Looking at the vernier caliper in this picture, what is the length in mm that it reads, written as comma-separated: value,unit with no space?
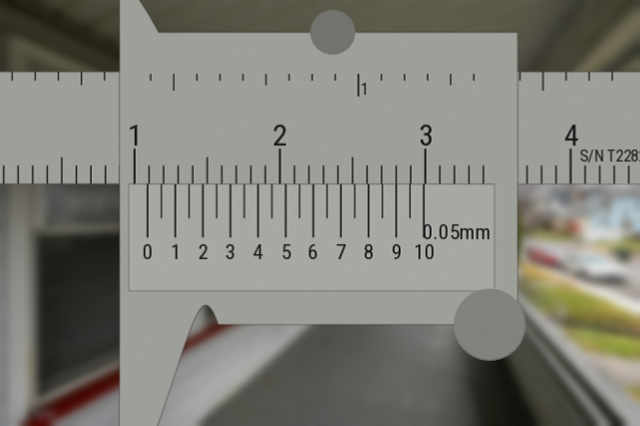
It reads 10.9,mm
